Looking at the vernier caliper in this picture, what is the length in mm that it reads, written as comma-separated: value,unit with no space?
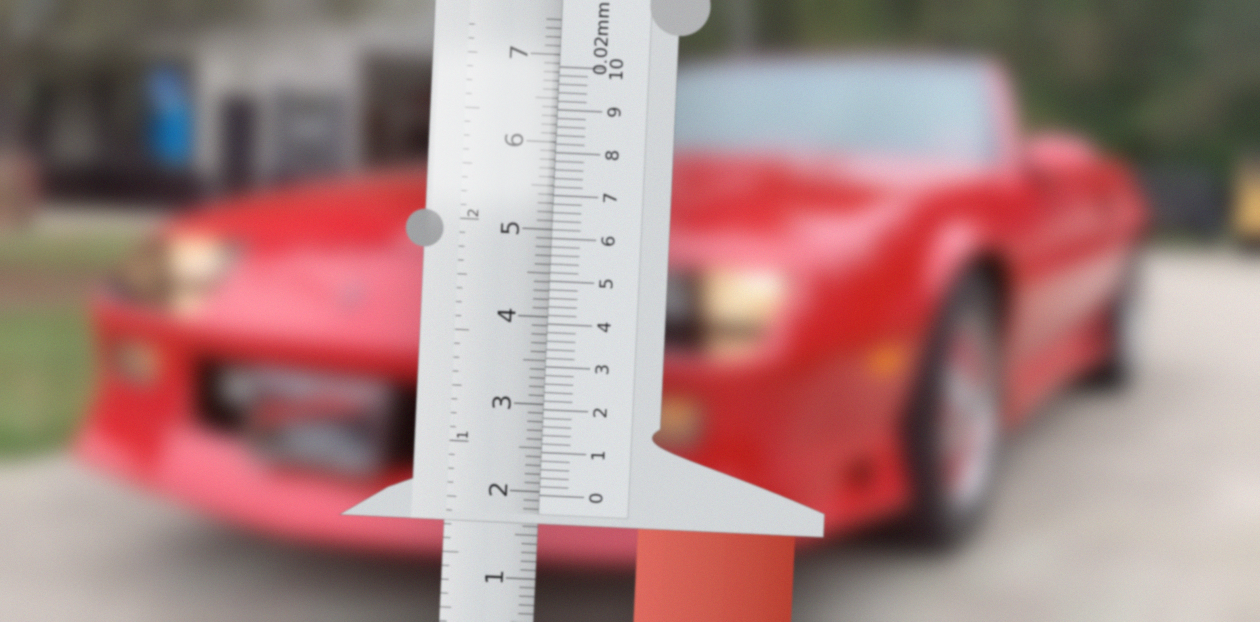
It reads 19.6,mm
